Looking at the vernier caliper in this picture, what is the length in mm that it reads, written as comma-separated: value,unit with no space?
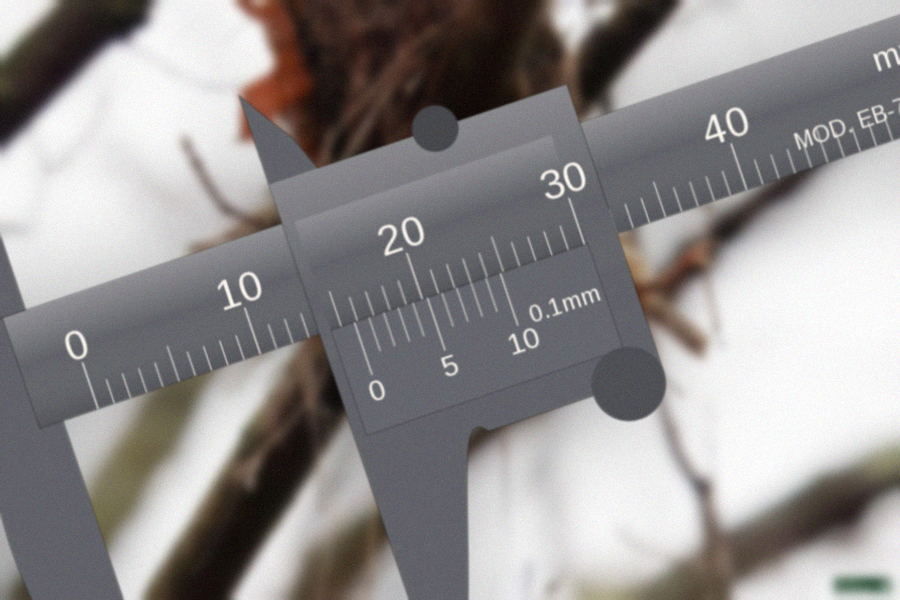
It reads 15.8,mm
